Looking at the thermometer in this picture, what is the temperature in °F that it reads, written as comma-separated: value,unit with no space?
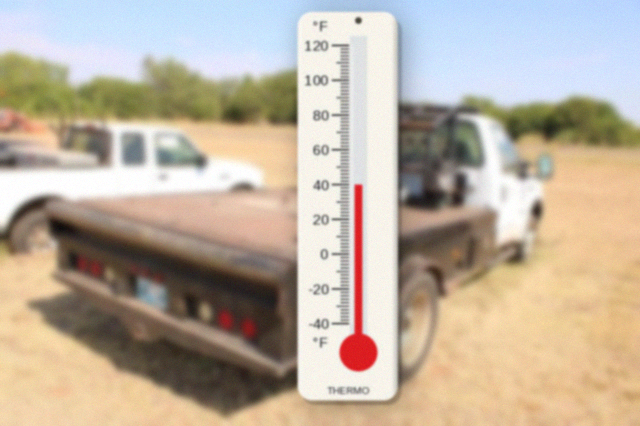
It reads 40,°F
